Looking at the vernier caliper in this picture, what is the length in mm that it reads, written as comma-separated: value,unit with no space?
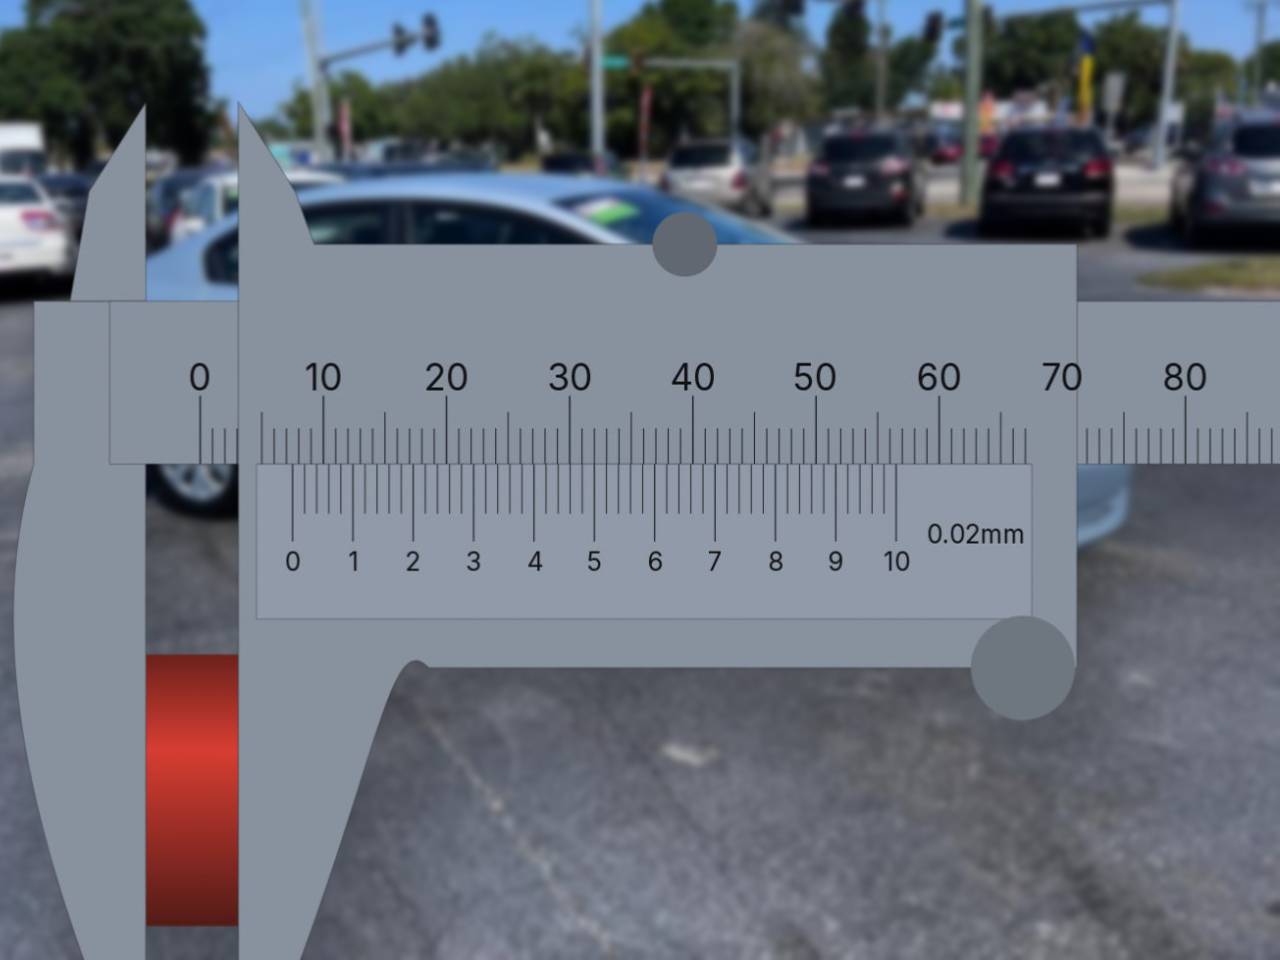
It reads 7.5,mm
